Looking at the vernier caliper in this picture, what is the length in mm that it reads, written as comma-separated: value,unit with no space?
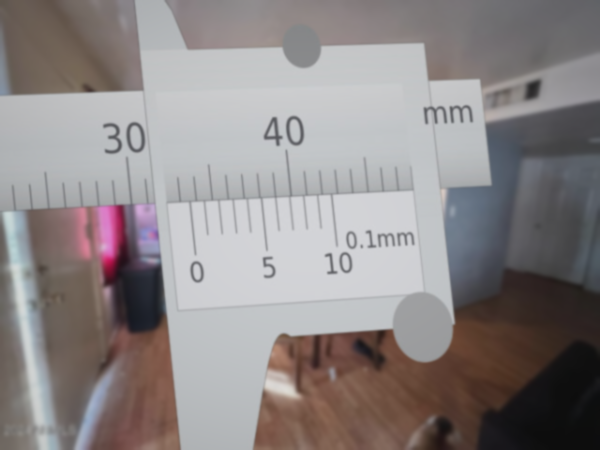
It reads 33.6,mm
